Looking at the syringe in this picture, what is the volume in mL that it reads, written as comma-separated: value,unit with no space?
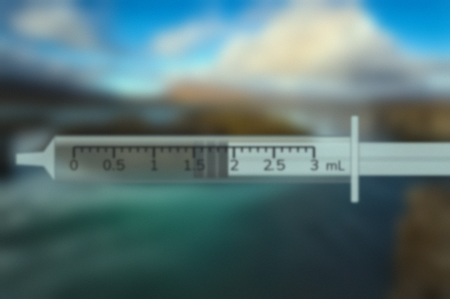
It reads 1.5,mL
